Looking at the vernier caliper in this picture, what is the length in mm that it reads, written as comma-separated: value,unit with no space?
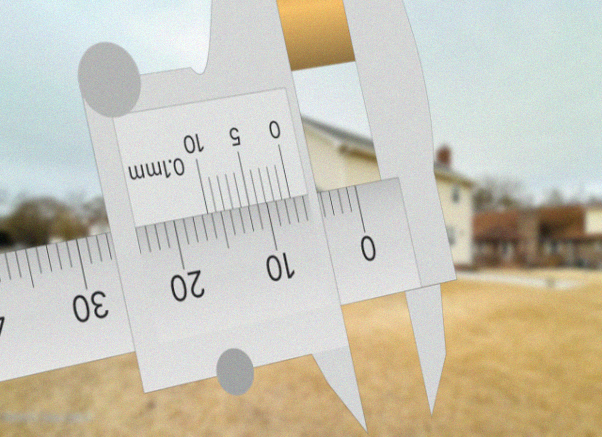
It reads 7.4,mm
